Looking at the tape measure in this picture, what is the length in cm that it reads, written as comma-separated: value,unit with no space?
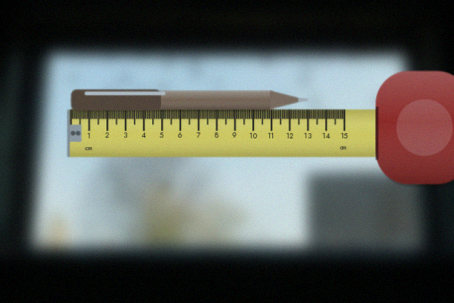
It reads 13,cm
